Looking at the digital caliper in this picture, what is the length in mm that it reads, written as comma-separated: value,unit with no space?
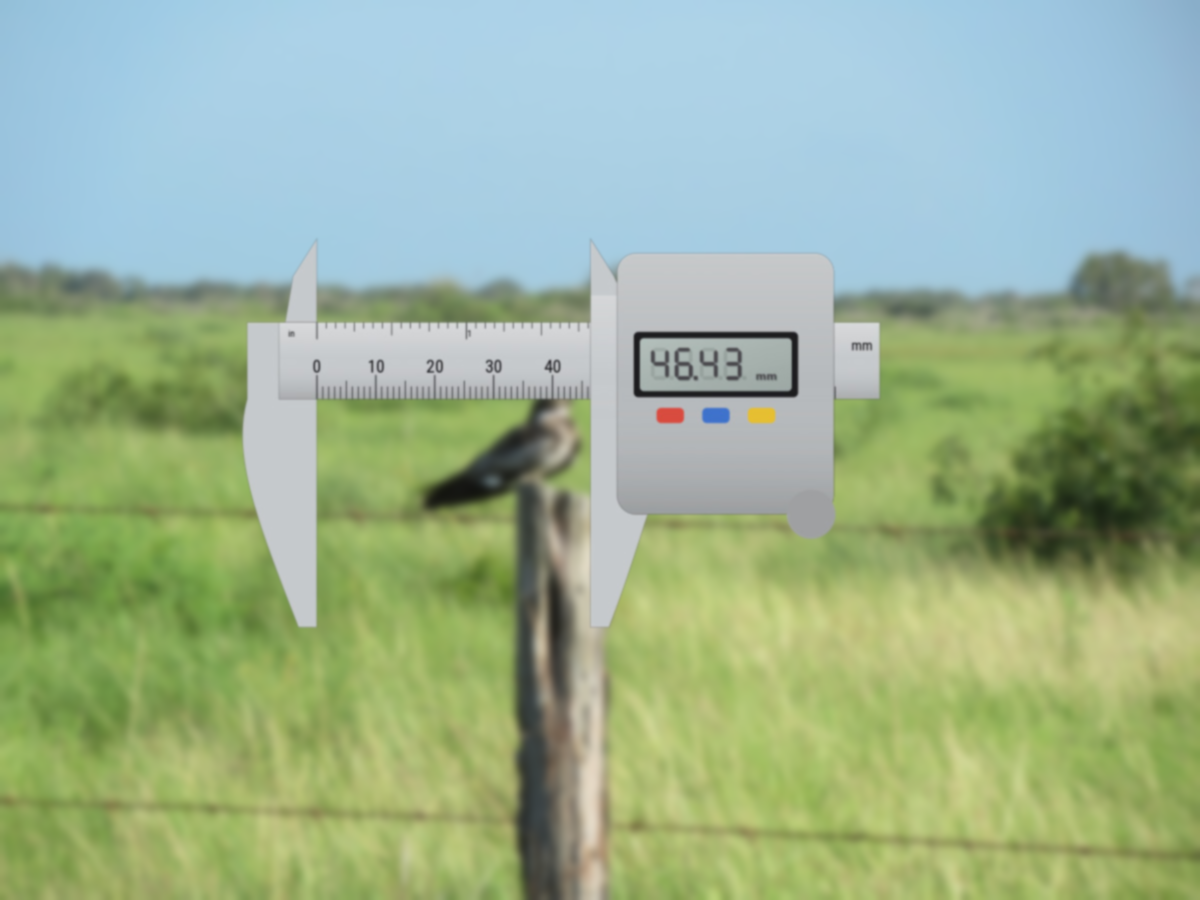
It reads 46.43,mm
